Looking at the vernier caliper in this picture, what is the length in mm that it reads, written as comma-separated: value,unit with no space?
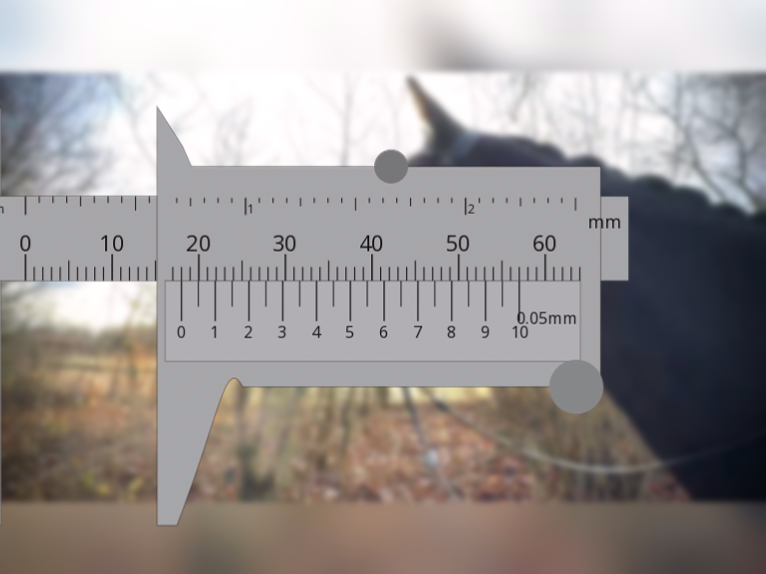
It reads 18.0,mm
